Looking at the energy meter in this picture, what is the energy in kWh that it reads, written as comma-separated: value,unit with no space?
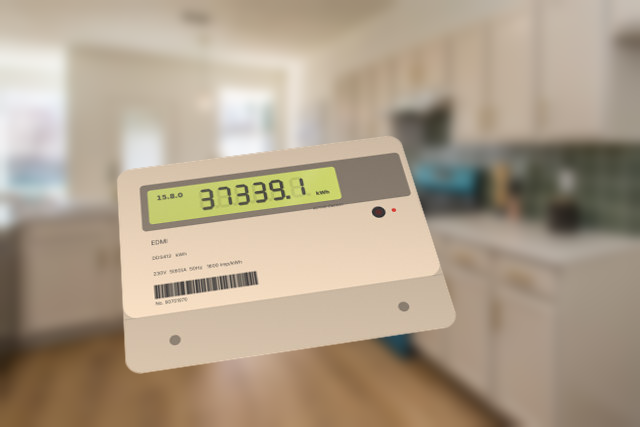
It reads 37339.1,kWh
